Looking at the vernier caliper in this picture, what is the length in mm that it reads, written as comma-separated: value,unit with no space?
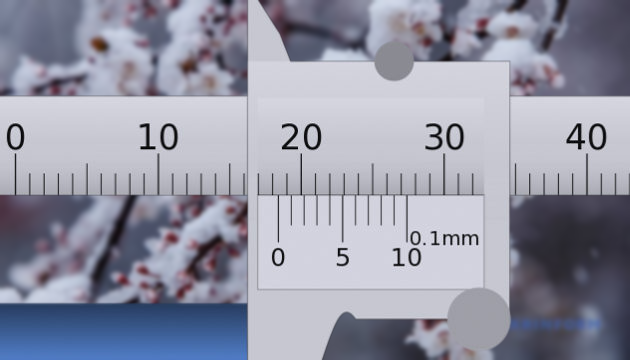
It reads 18.4,mm
